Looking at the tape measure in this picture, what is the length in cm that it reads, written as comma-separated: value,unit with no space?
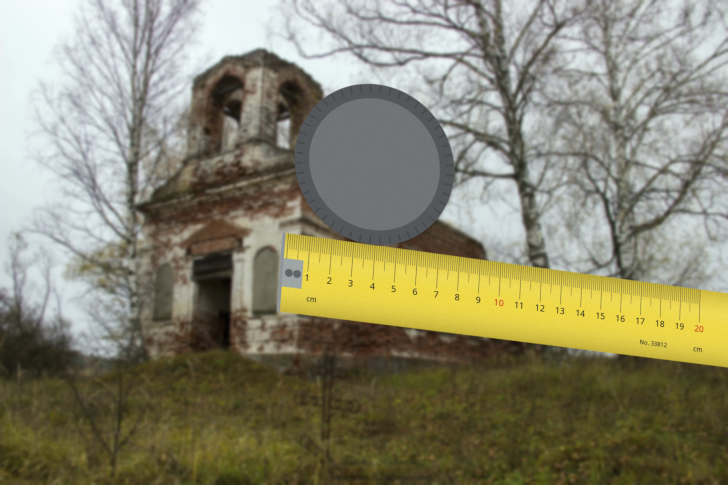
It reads 7.5,cm
